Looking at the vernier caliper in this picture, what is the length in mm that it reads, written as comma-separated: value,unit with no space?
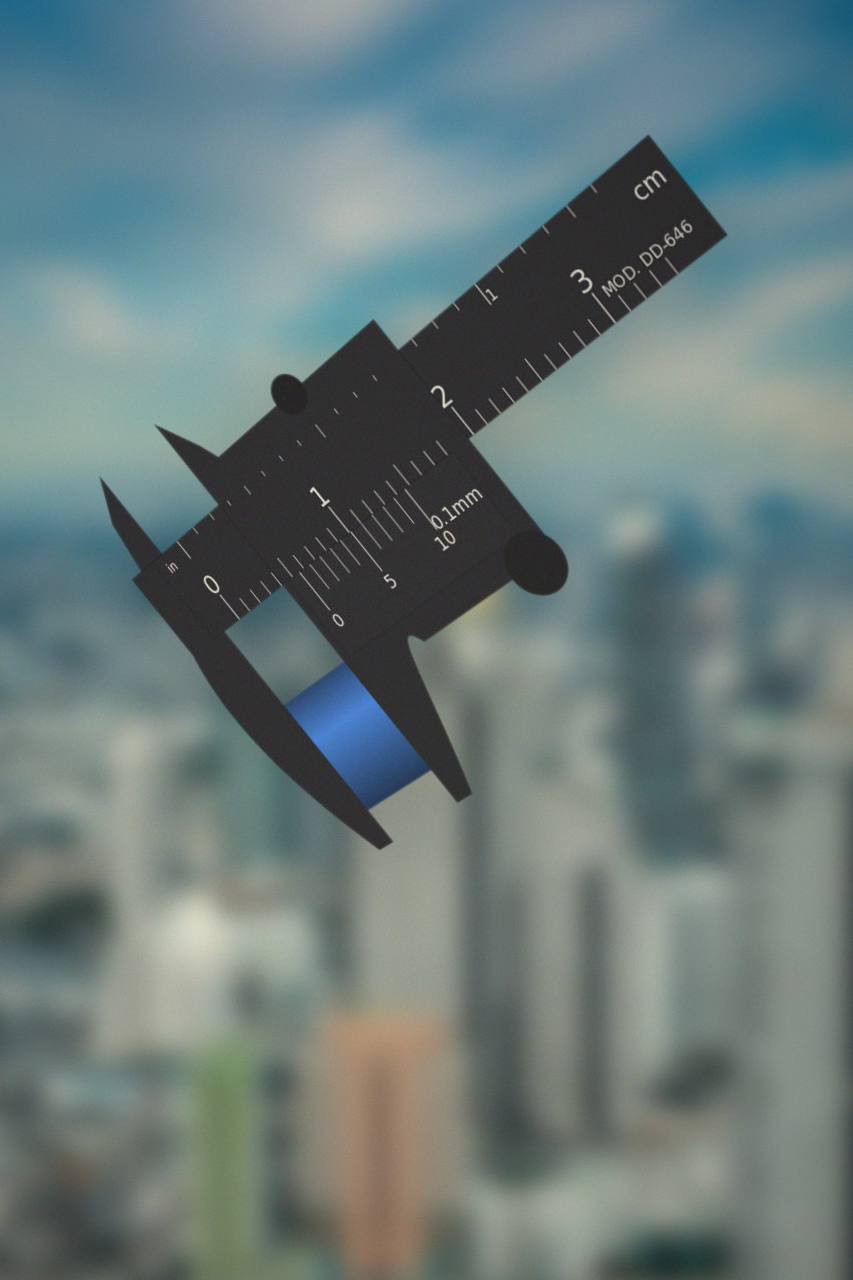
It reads 5.6,mm
